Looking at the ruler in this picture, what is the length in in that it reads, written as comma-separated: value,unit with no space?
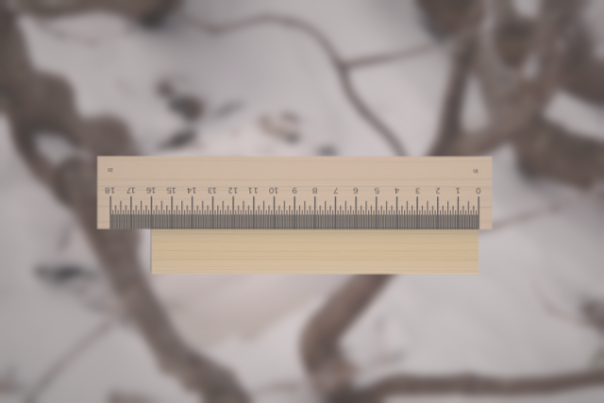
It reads 16,in
